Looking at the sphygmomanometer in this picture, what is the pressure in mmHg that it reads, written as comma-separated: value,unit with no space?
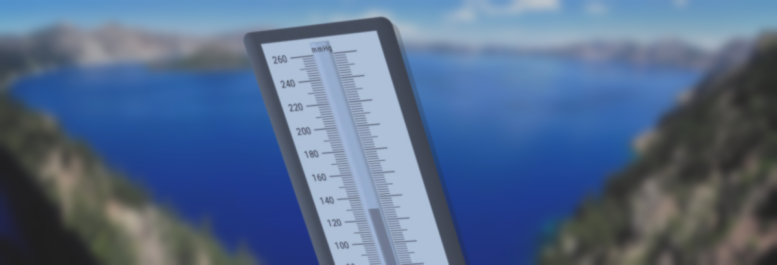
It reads 130,mmHg
